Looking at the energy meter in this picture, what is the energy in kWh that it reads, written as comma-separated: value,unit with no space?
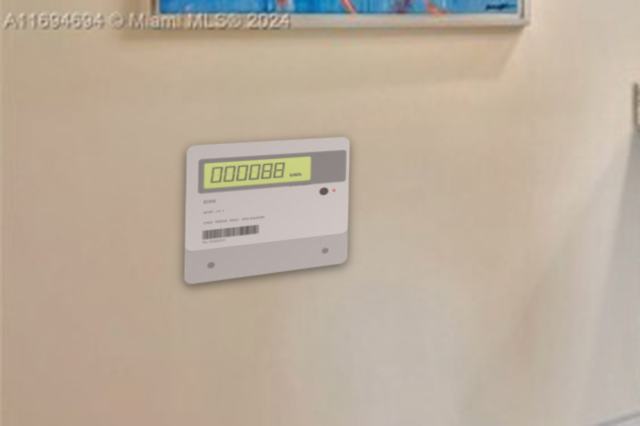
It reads 88,kWh
